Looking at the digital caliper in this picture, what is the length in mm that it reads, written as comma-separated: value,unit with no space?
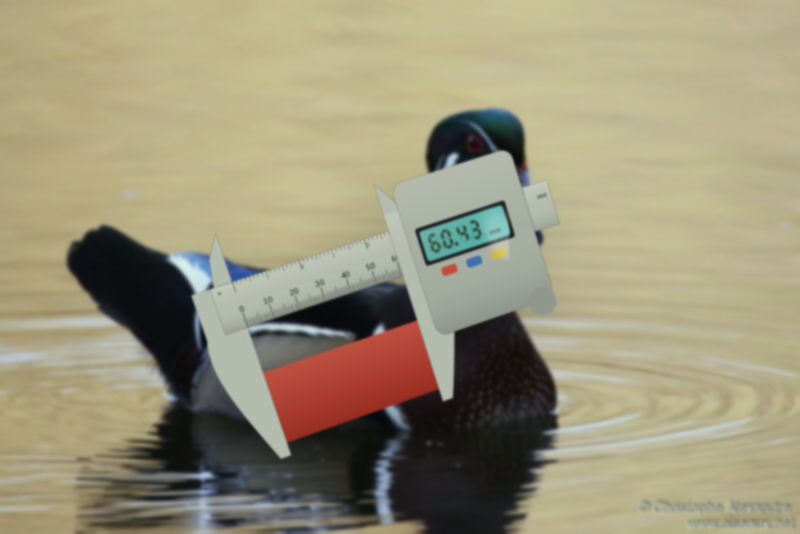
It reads 60.43,mm
